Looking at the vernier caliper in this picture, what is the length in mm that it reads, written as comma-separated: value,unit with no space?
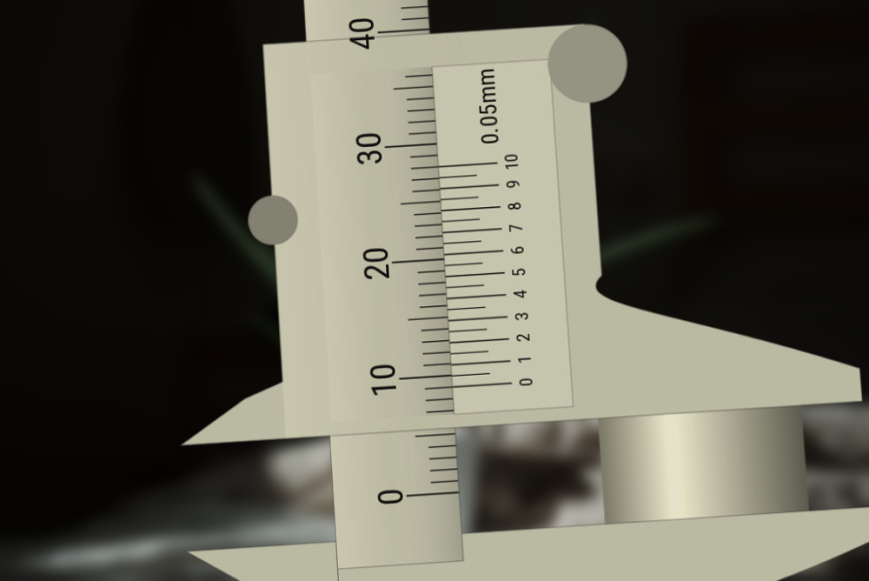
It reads 9.0,mm
